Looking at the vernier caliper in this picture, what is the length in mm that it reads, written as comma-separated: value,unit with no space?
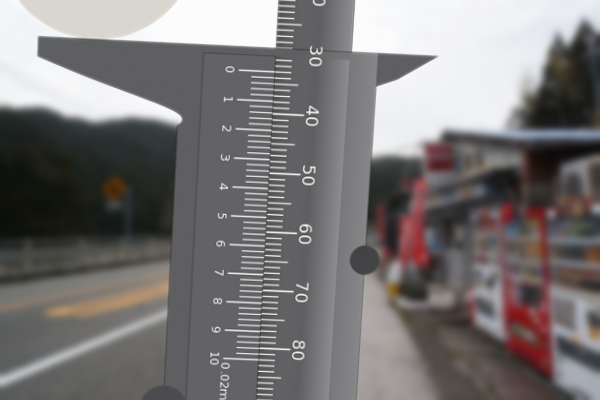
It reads 33.0,mm
